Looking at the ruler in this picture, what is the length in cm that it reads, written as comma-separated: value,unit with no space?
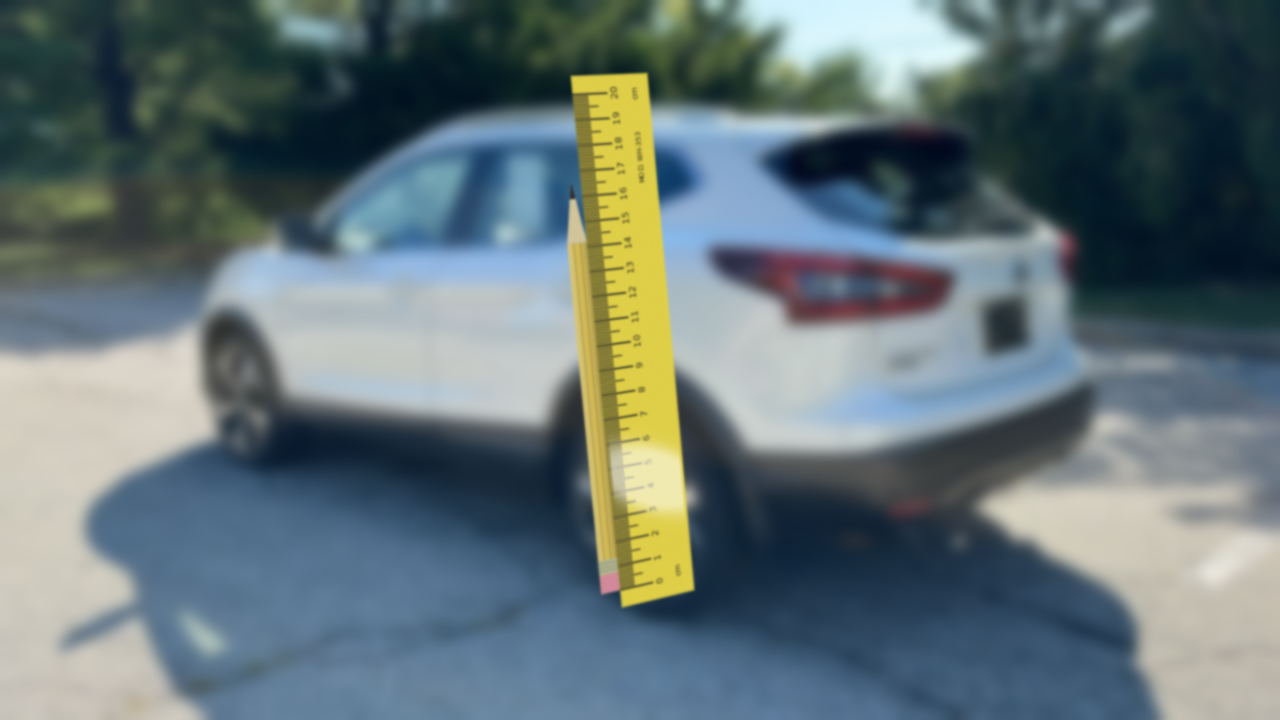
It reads 16.5,cm
